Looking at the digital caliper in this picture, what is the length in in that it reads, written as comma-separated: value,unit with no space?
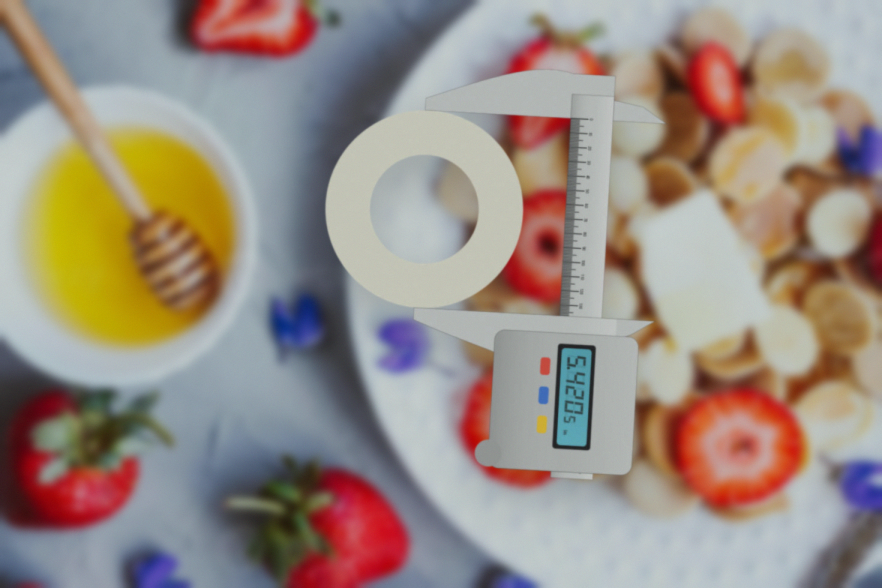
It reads 5.4205,in
